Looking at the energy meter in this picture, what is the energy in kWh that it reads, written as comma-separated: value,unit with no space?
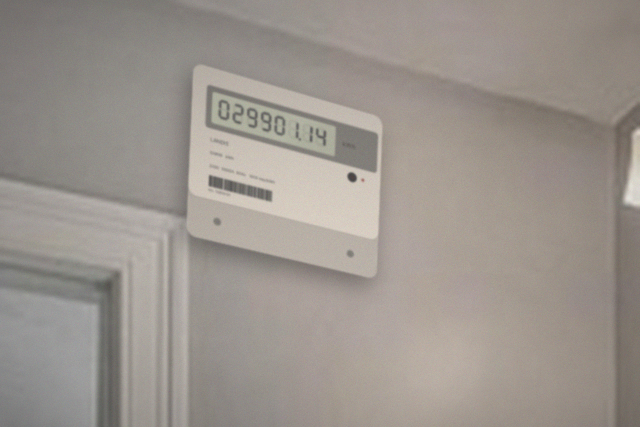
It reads 29901.14,kWh
